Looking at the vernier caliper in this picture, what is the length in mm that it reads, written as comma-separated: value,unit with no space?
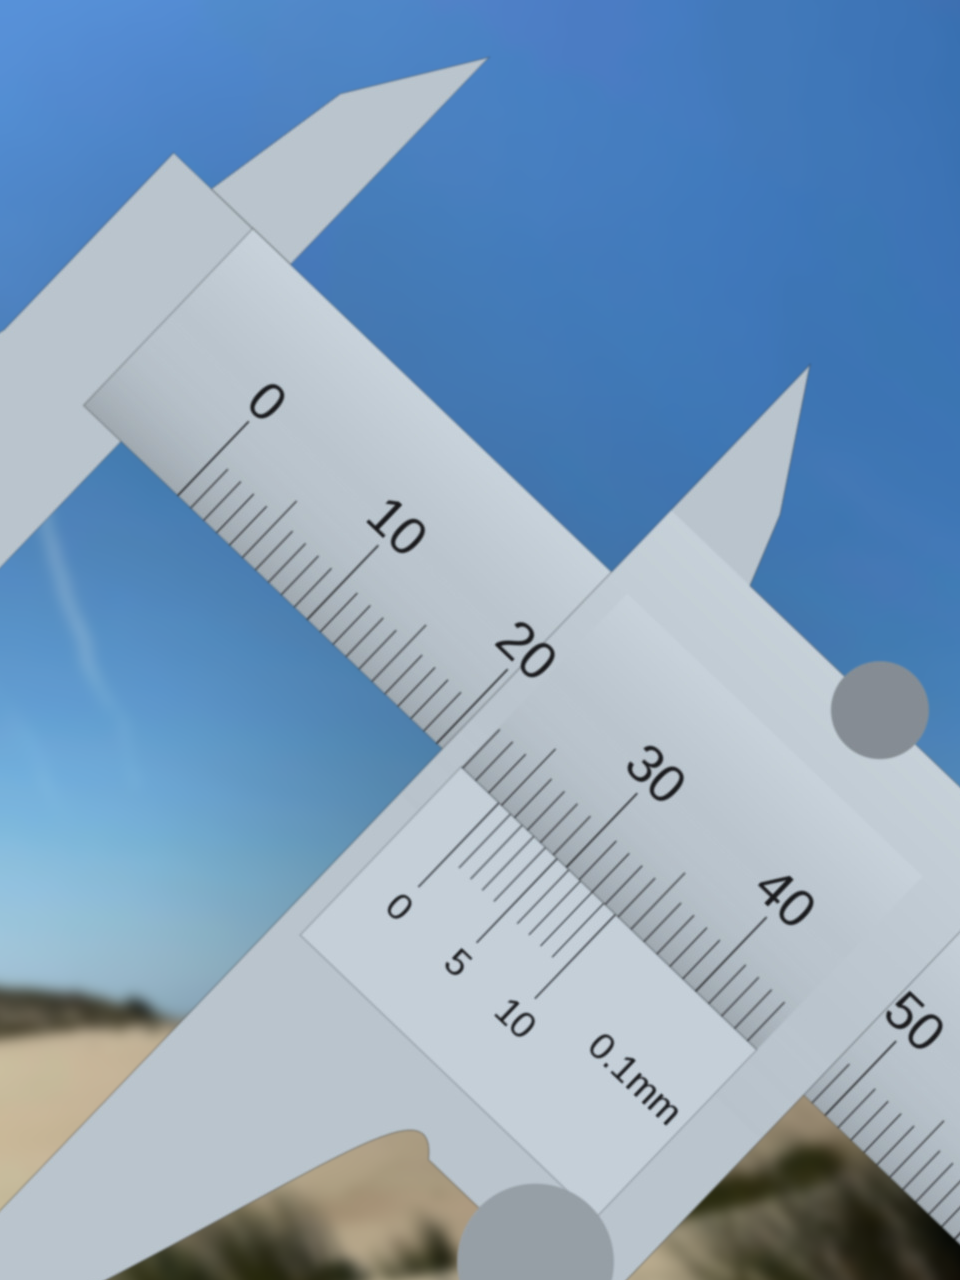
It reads 24.8,mm
